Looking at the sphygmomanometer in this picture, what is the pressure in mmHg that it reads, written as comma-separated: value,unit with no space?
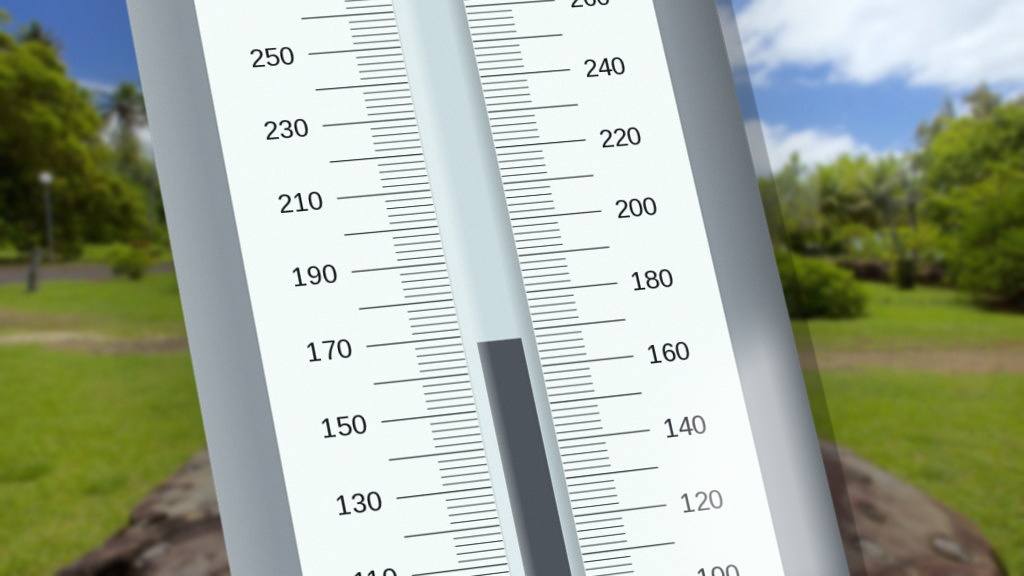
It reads 168,mmHg
